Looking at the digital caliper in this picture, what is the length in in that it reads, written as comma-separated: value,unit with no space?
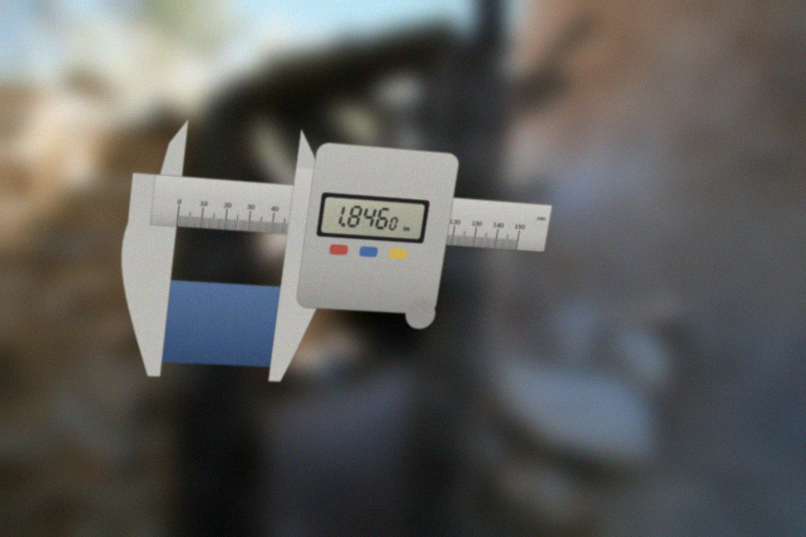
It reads 1.8460,in
